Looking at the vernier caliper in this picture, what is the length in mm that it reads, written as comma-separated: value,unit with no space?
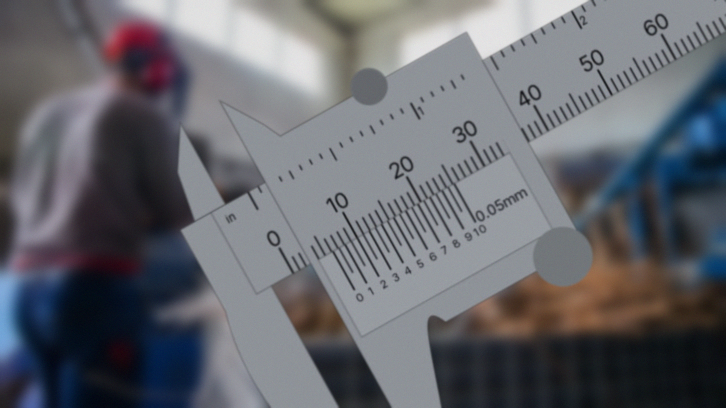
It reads 6.2,mm
